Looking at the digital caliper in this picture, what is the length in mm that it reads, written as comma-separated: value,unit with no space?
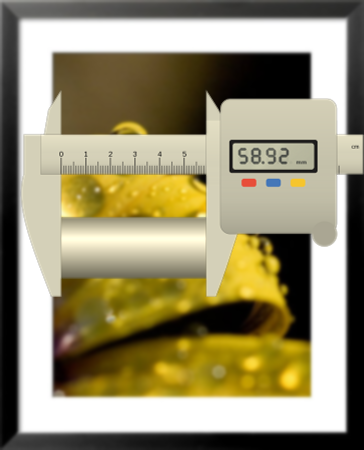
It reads 58.92,mm
